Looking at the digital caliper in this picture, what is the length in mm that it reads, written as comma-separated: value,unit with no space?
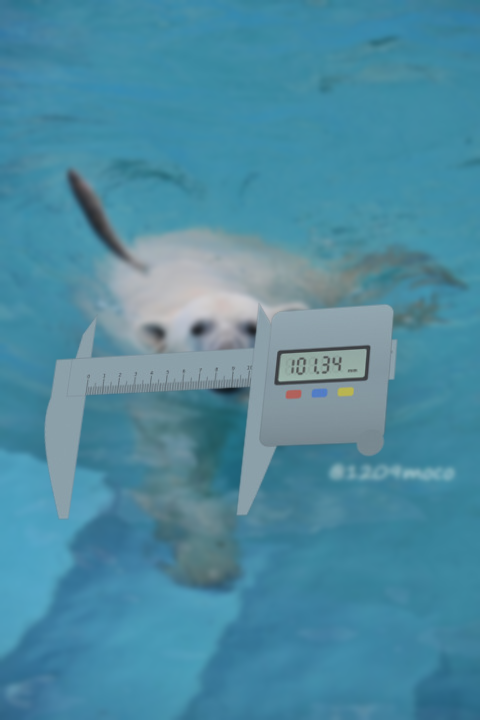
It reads 101.34,mm
